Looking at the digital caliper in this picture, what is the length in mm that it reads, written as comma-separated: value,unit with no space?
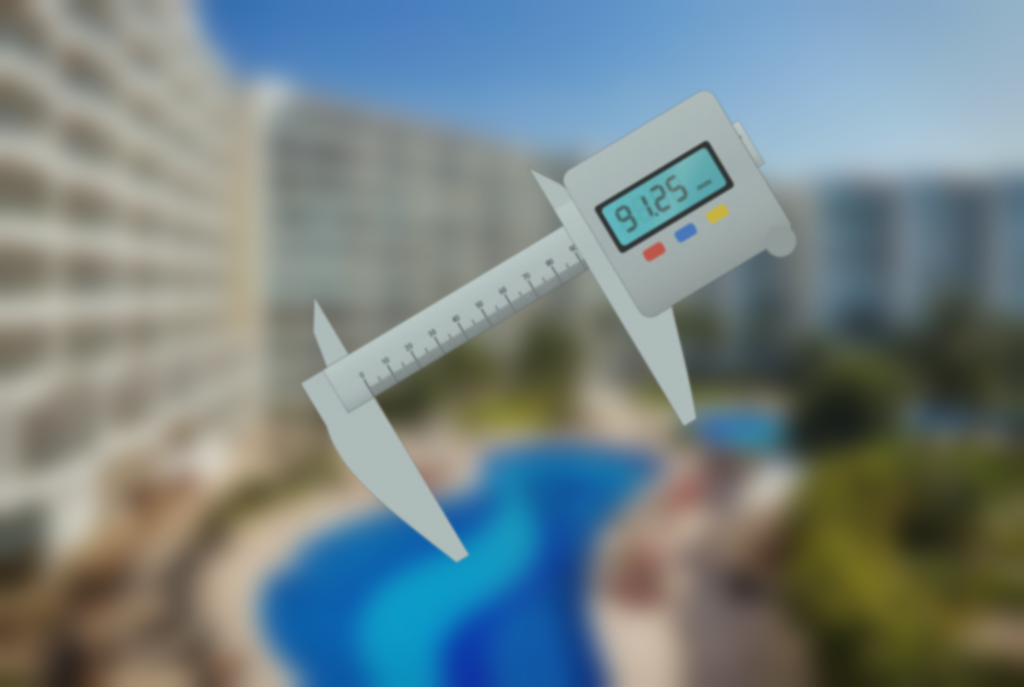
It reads 91.25,mm
